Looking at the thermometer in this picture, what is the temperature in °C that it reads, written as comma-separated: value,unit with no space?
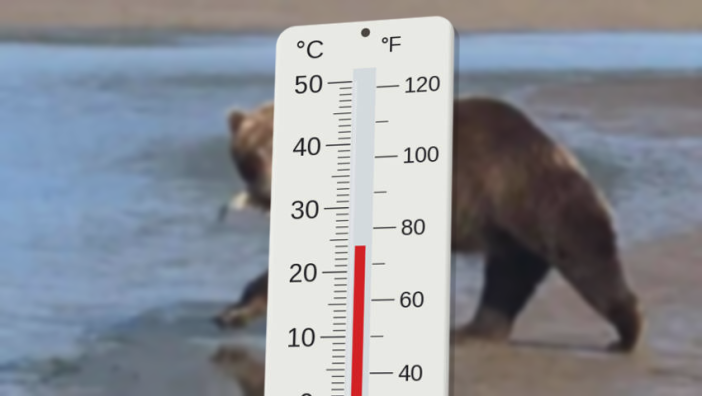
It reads 24,°C
